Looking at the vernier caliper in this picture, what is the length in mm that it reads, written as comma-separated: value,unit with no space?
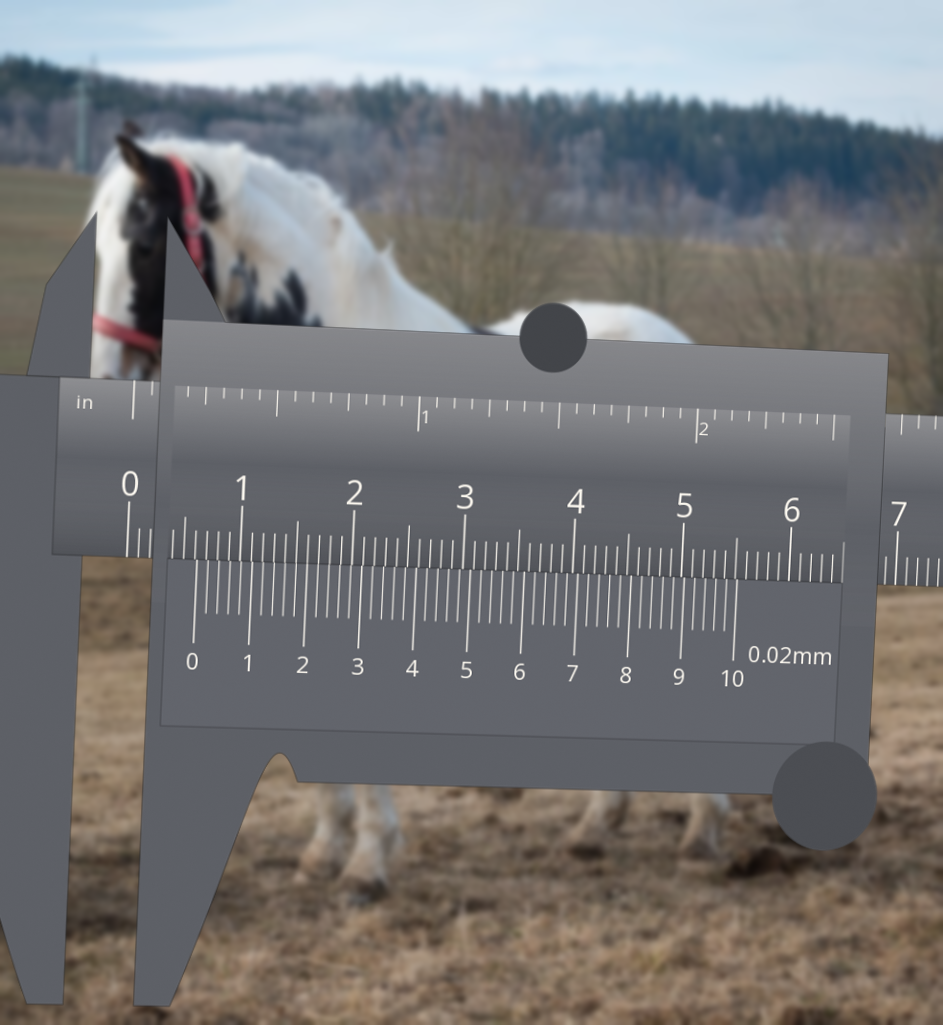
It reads 6.2,mm
